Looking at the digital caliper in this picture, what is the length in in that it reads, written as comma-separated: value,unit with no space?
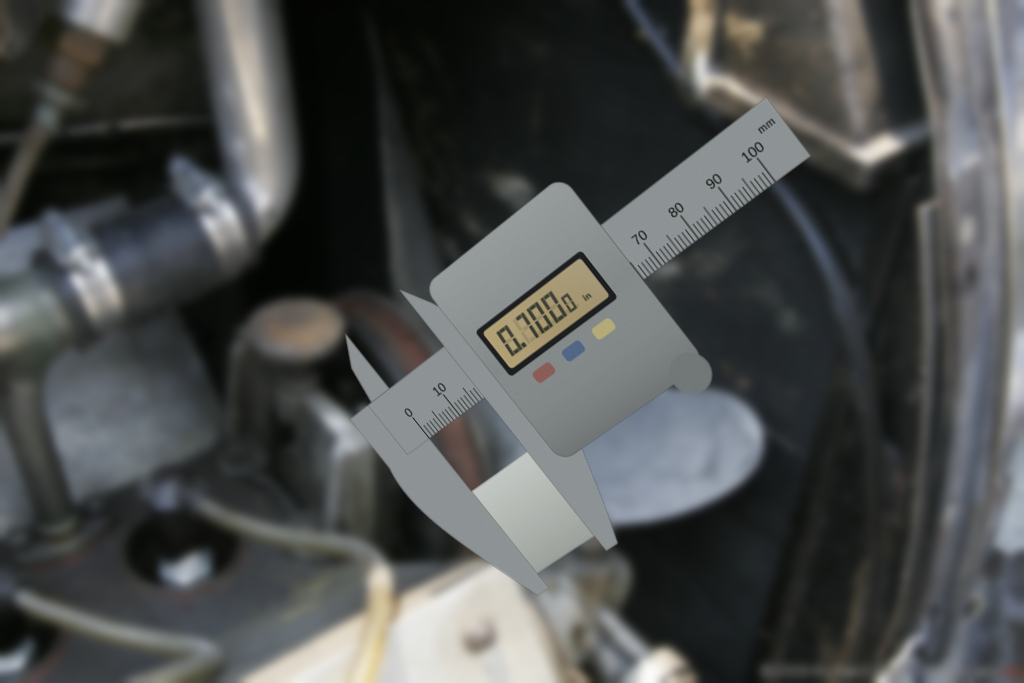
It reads 0.7000,in
